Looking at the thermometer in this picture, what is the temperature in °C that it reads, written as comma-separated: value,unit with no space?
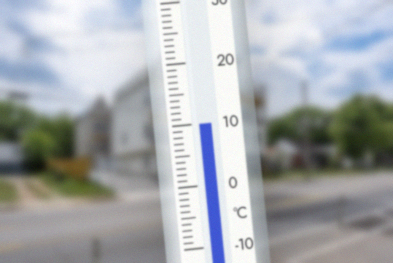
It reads 10,°C
